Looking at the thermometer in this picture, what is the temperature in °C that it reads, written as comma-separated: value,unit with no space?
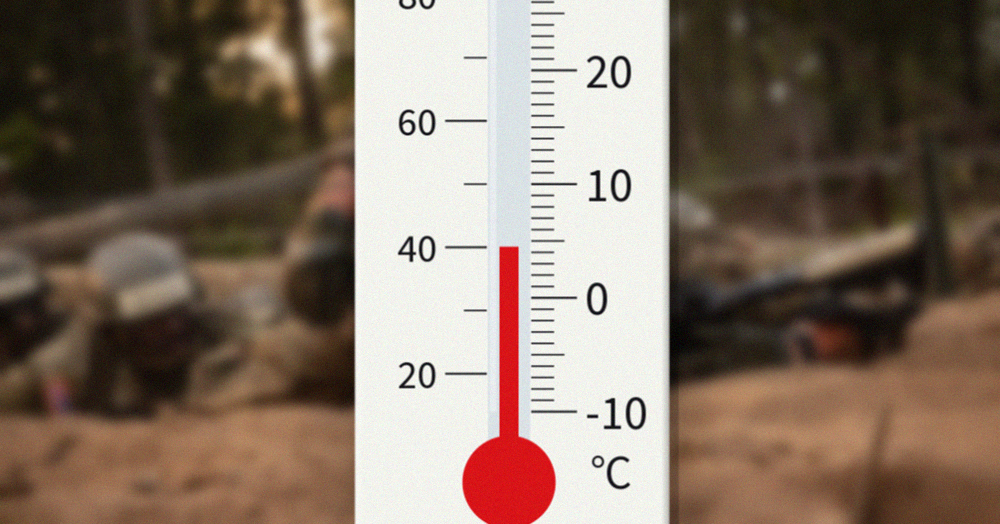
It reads 4.5,°C
